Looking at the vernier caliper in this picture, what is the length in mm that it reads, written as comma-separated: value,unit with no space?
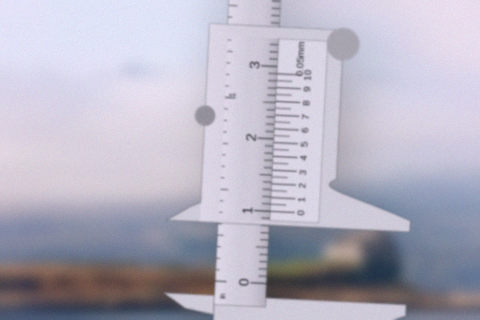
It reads 10.0,mm
